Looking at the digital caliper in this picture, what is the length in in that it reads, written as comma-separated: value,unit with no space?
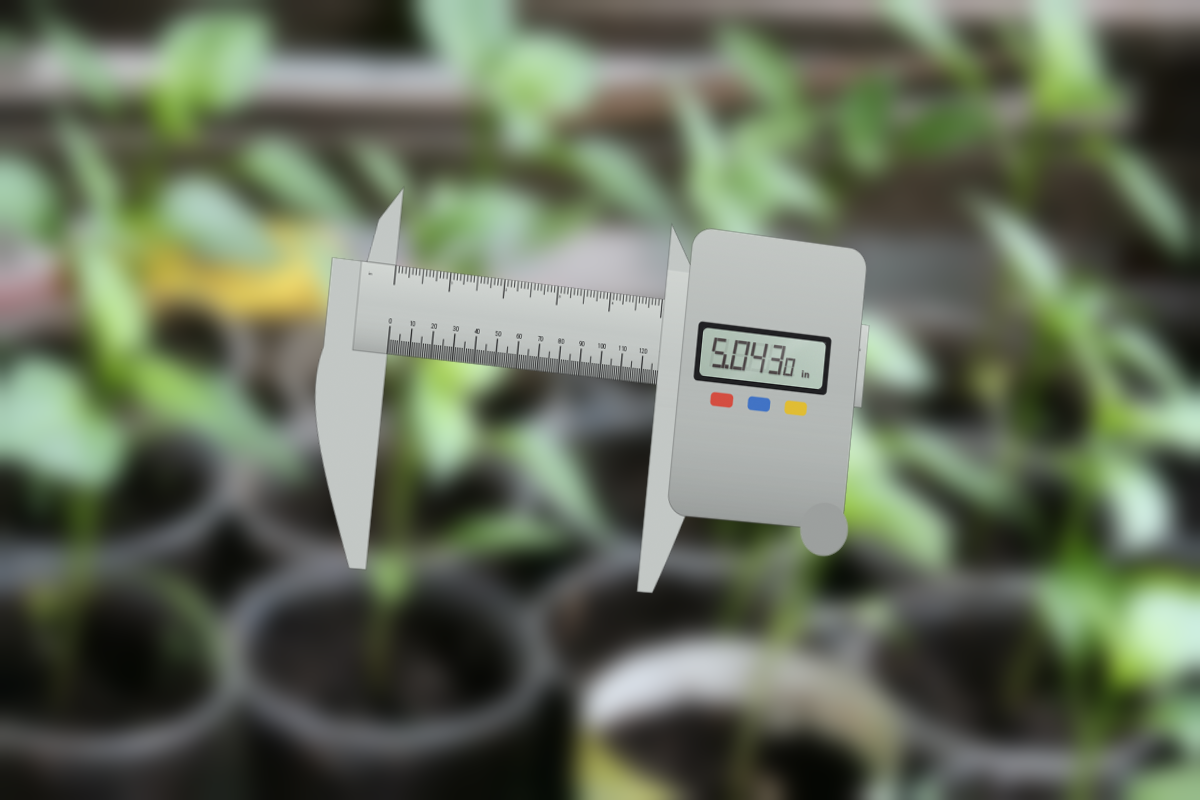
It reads 5.0430,in
